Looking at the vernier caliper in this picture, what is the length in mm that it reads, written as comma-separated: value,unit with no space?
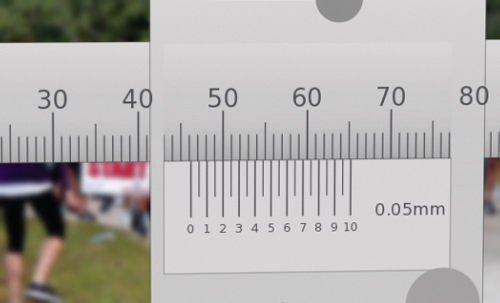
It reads 46.2,mm
